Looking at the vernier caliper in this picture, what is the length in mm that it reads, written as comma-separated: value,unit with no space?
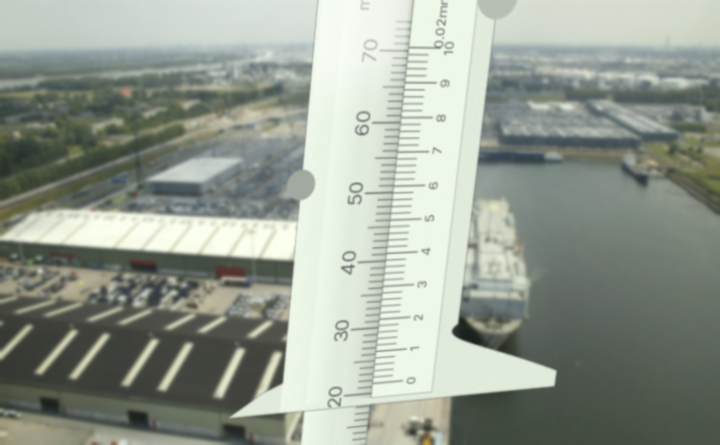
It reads 21.5,mm
